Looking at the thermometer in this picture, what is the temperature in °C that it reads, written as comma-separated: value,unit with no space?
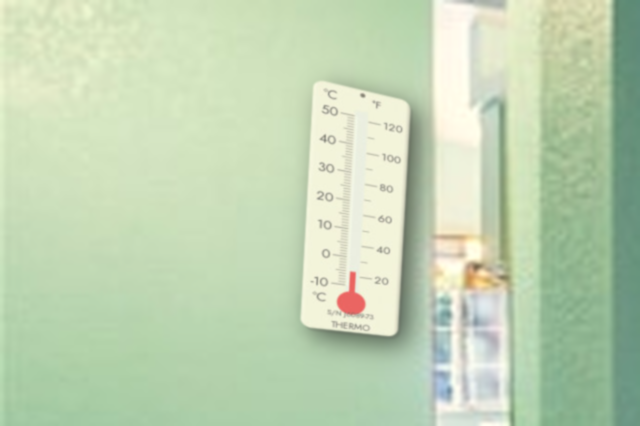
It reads -5,°C
